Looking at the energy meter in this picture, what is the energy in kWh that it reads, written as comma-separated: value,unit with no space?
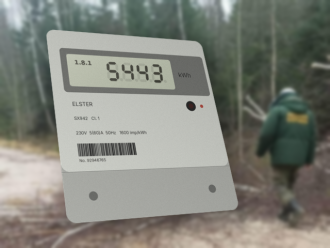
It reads 5443,kWh
